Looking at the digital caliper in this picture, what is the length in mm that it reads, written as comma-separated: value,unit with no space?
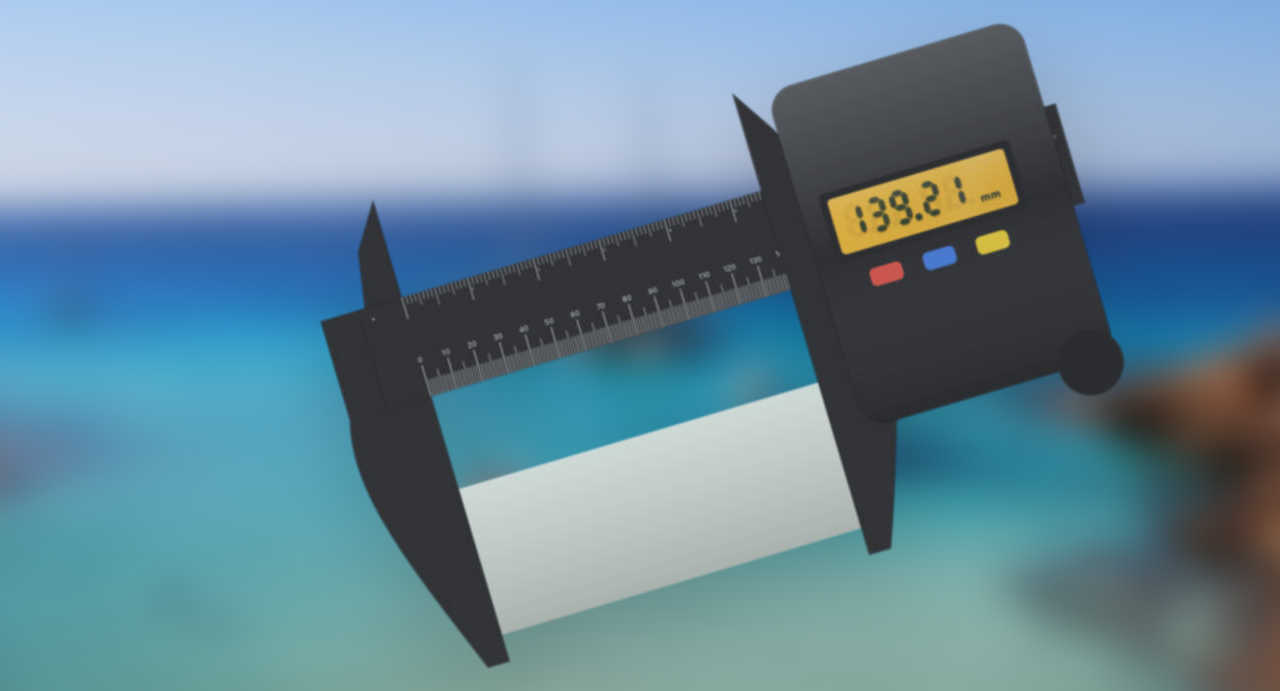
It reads 139.21,mm
